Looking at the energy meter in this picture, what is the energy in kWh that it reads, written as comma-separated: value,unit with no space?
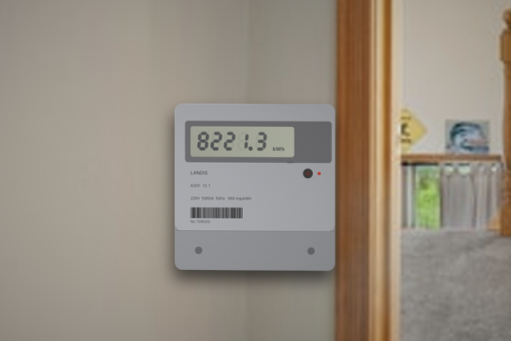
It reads 8221.3,kWh
